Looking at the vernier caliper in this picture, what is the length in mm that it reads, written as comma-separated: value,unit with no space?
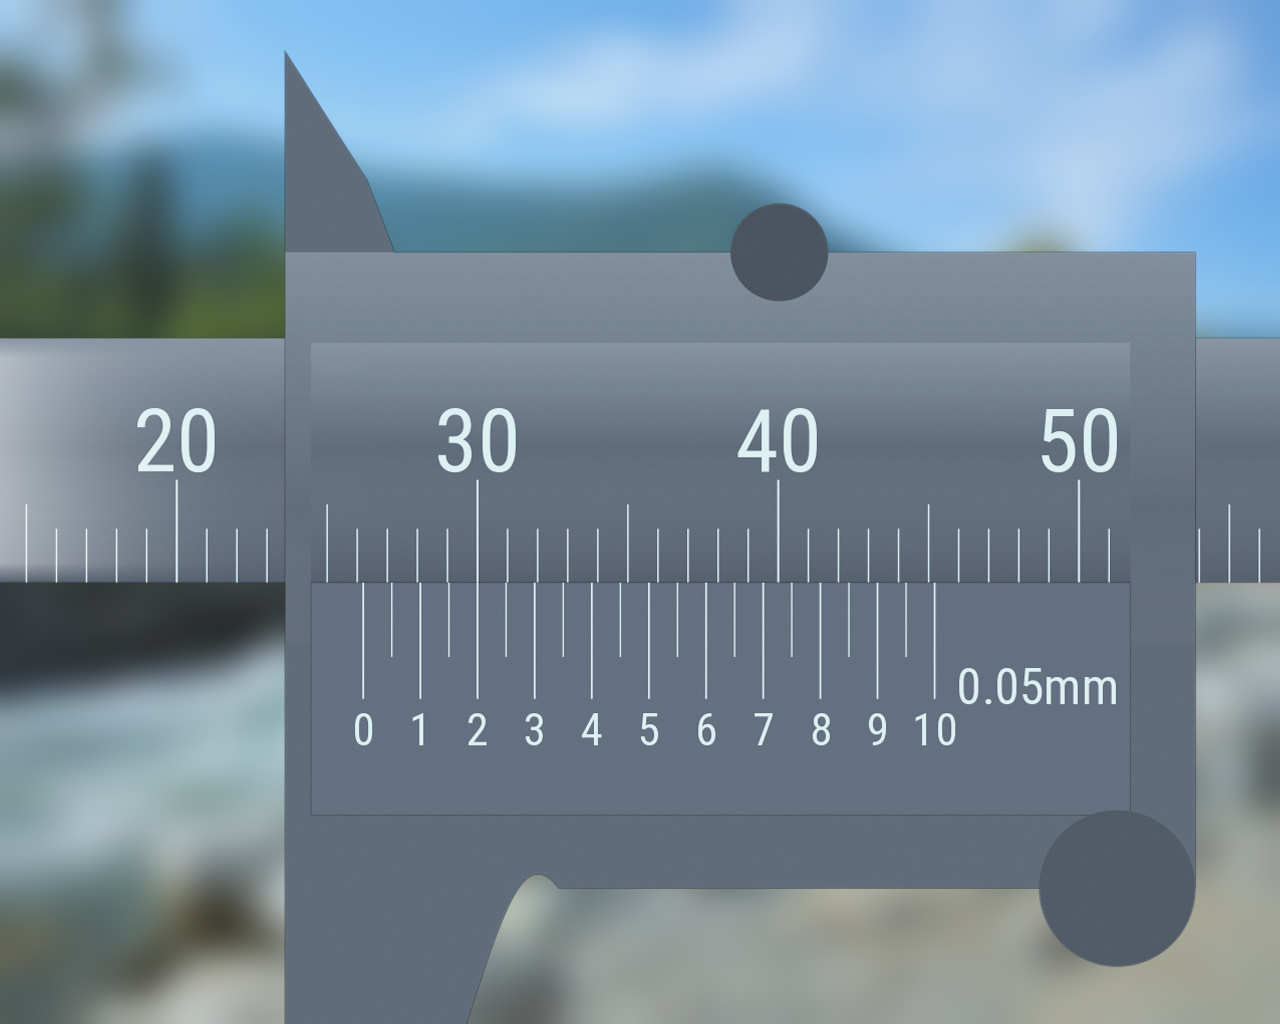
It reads 26.20,mm
